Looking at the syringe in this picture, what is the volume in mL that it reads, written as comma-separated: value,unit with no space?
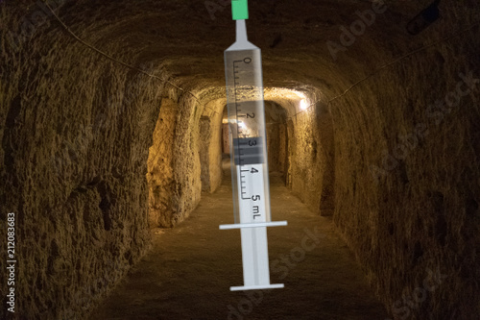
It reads 2.8,mL
